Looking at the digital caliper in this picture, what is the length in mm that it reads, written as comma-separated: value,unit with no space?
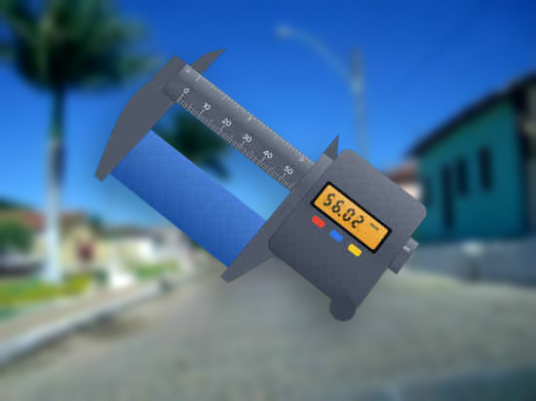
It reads 56.02,mm
